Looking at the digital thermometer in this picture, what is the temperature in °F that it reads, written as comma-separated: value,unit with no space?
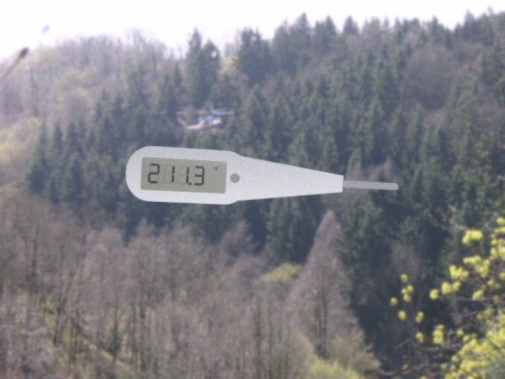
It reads 211.3,°F
